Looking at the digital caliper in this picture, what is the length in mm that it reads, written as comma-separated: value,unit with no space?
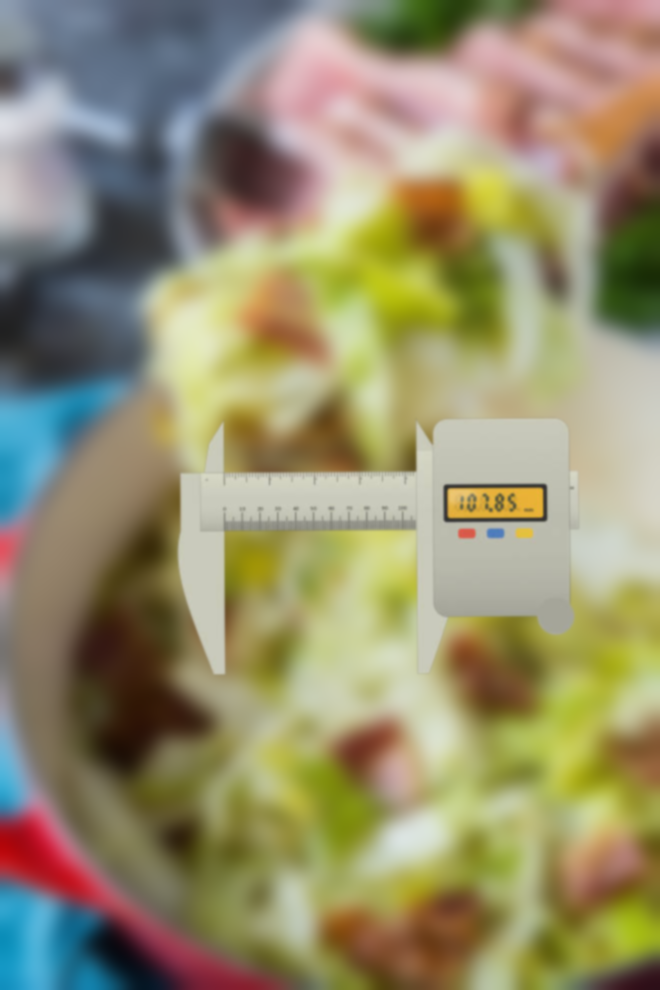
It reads 107.85,mm
